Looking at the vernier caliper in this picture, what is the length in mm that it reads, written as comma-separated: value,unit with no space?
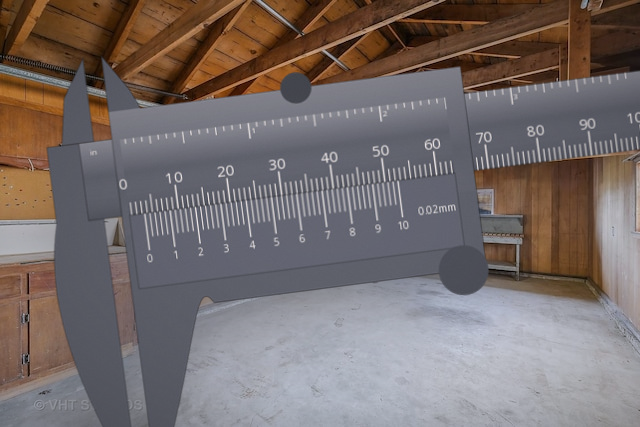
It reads 3.5,mm
